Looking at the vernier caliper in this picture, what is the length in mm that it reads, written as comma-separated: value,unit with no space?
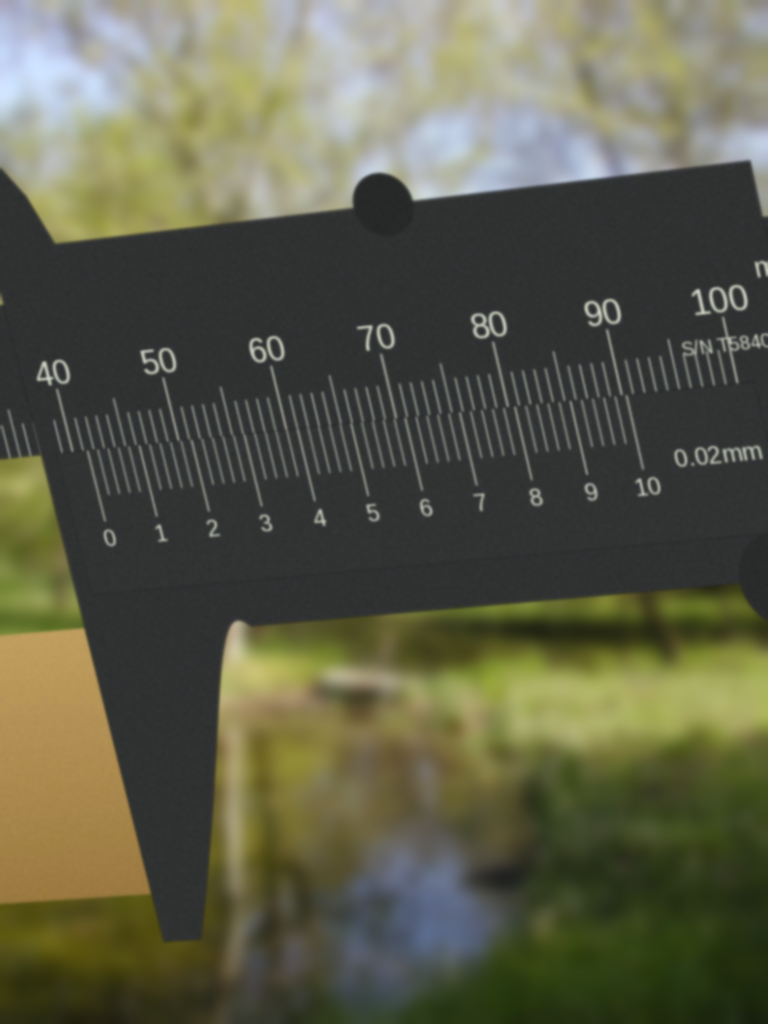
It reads 41.4,mm
